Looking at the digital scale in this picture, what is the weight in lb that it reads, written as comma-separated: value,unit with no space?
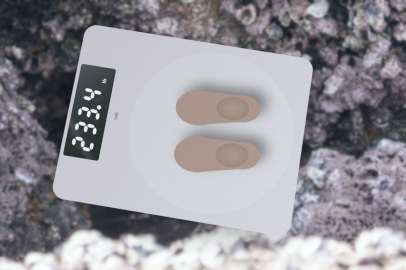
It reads 233.4,lb
